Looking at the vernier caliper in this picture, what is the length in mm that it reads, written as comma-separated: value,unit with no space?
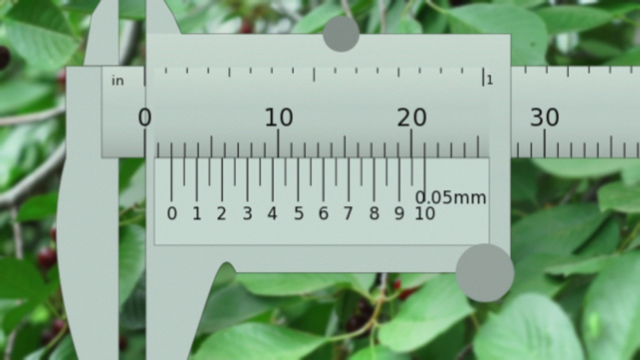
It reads 2.0,mm
